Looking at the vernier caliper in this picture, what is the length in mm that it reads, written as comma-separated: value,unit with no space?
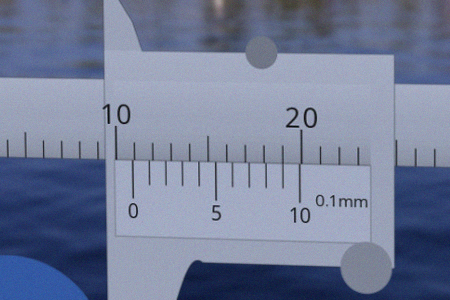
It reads 10.9,mm
